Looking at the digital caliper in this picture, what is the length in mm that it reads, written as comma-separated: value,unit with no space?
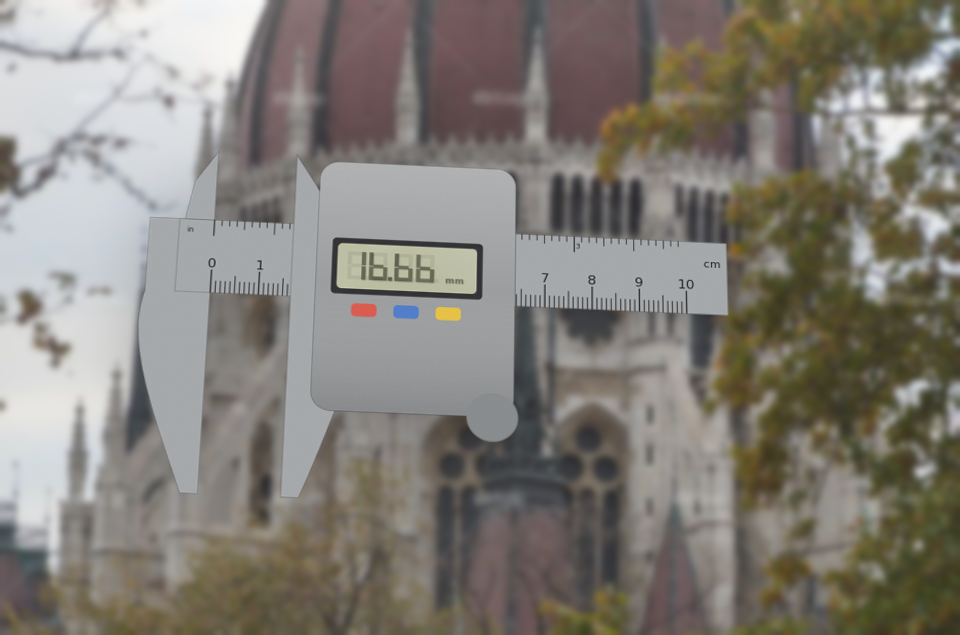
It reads 16.66,mm
